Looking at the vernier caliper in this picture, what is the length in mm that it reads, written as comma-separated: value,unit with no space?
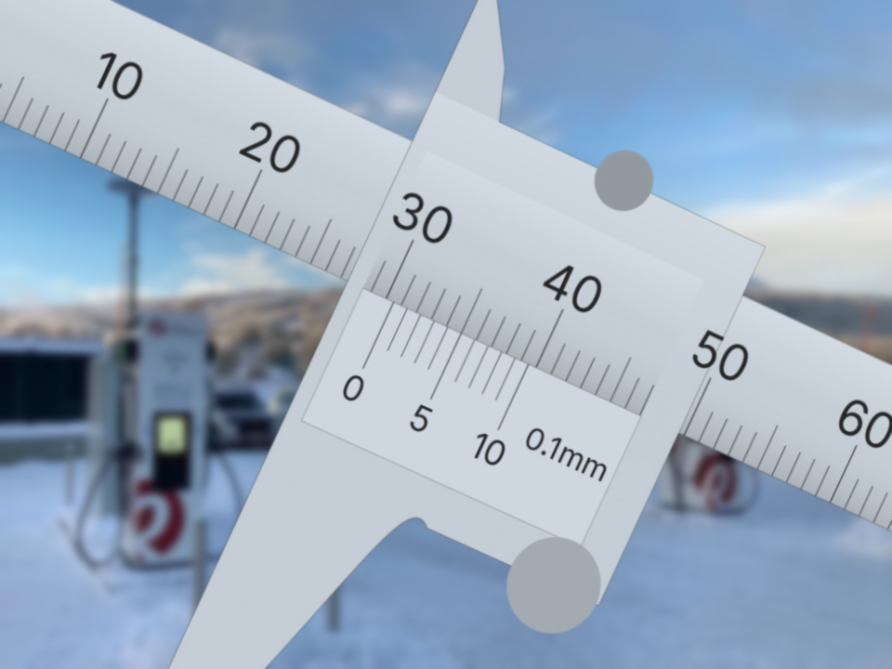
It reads 30.5,mm
